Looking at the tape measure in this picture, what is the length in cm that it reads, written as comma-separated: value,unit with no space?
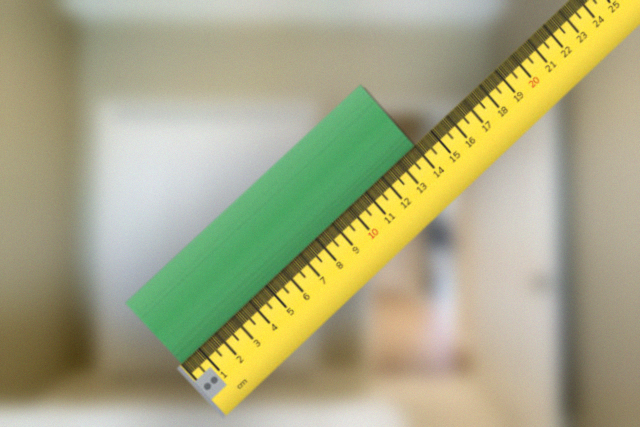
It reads 14,cm
